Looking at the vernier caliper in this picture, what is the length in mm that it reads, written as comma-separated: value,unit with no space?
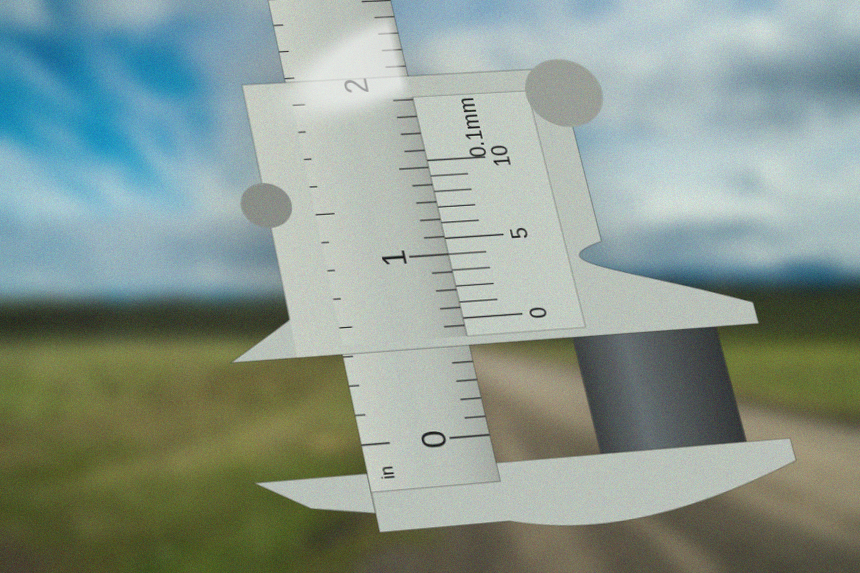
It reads 6.4,mm
